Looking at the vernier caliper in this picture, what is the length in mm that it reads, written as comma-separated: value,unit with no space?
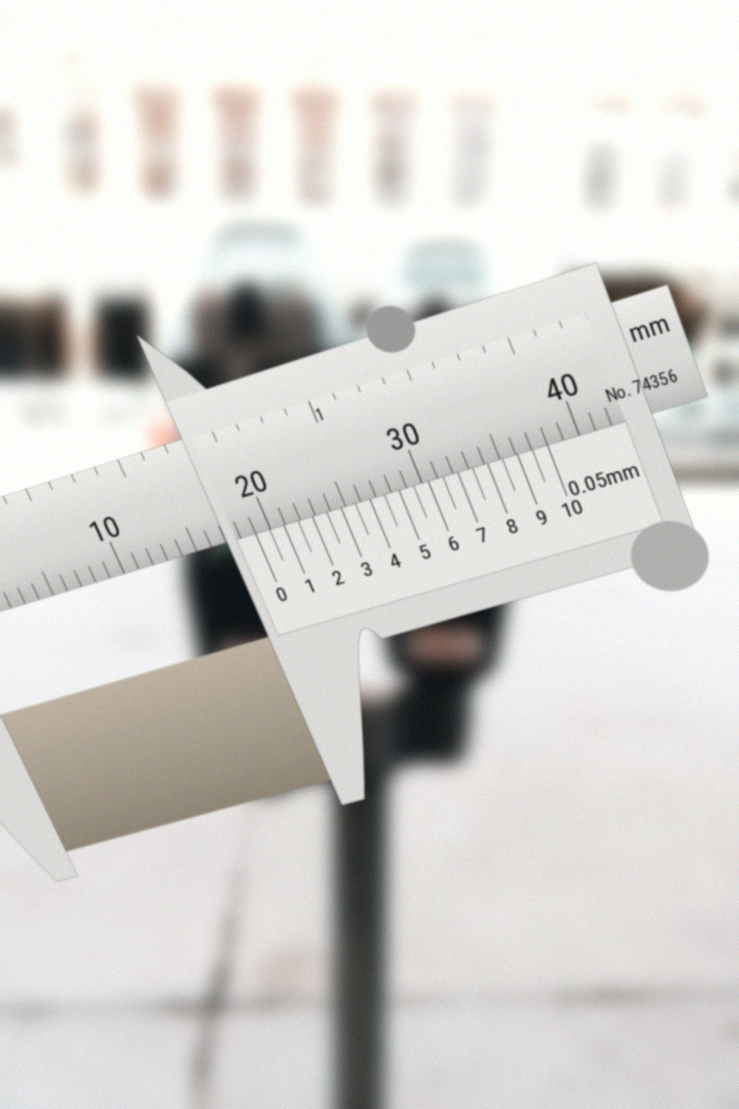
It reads 19.0,mm
